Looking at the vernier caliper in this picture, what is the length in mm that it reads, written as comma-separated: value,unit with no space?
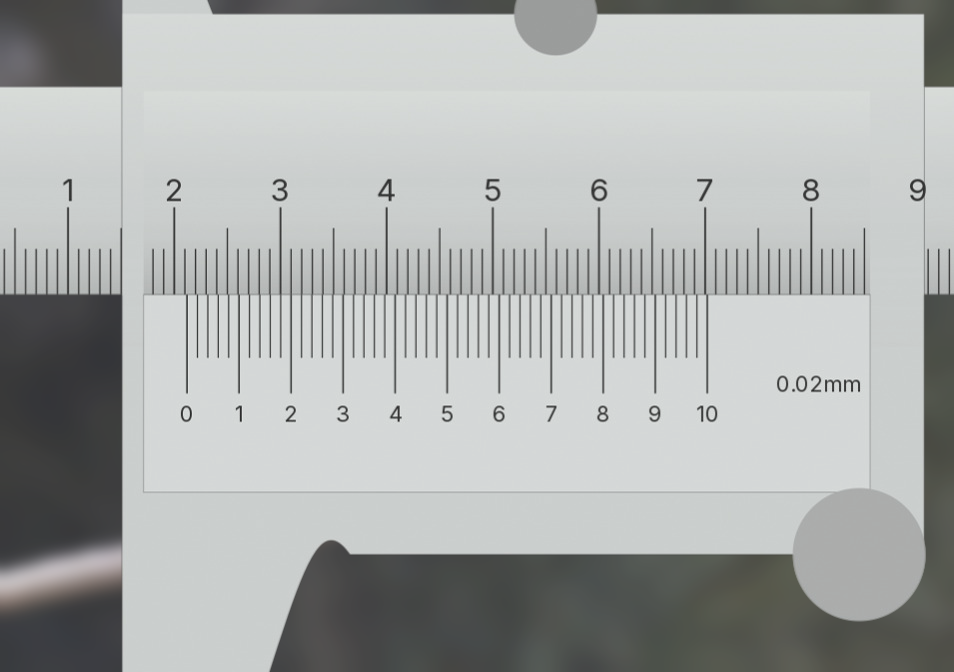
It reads 21.2,mm
